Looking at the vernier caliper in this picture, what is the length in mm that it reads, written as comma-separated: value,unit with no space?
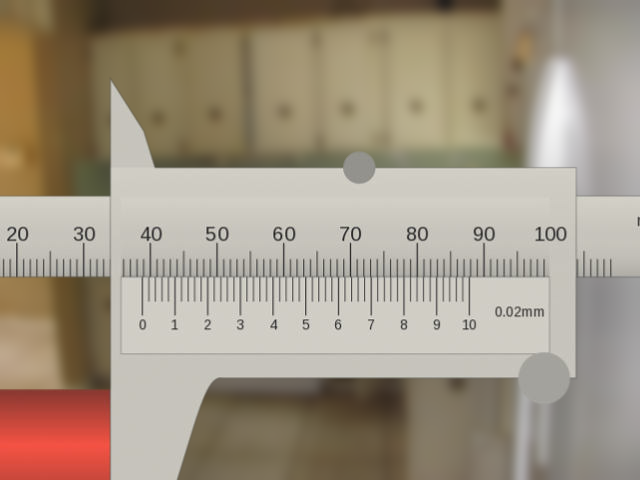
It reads 38.8,mm
